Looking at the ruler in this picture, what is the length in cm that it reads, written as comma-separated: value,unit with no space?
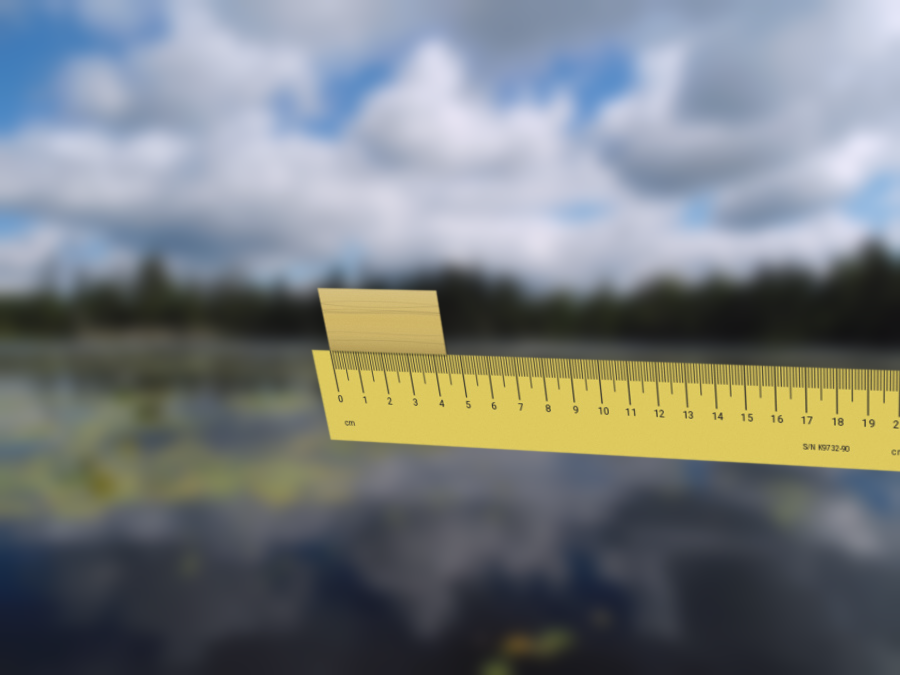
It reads 4.5,cm
